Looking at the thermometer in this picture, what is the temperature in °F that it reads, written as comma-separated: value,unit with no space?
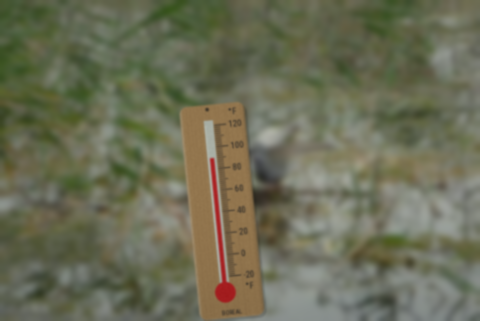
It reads 90,°F
